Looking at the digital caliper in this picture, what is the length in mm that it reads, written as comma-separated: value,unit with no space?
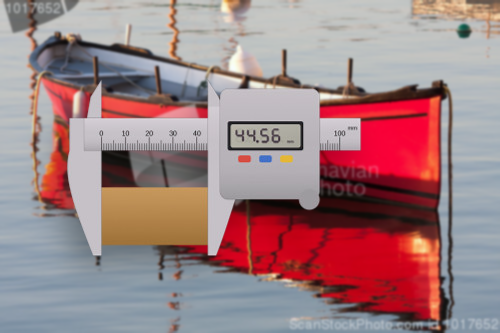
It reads 44.56,mm
